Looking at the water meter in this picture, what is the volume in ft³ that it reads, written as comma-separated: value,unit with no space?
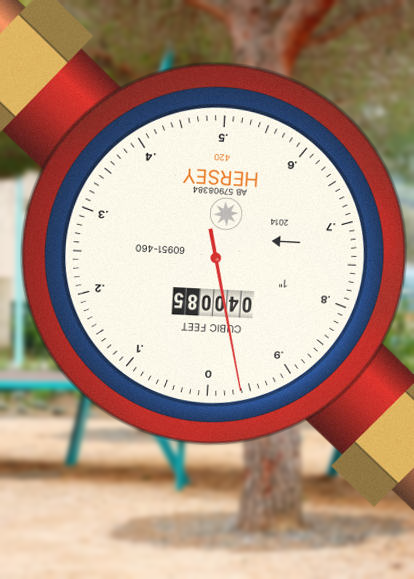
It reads 40084.96,ft³
